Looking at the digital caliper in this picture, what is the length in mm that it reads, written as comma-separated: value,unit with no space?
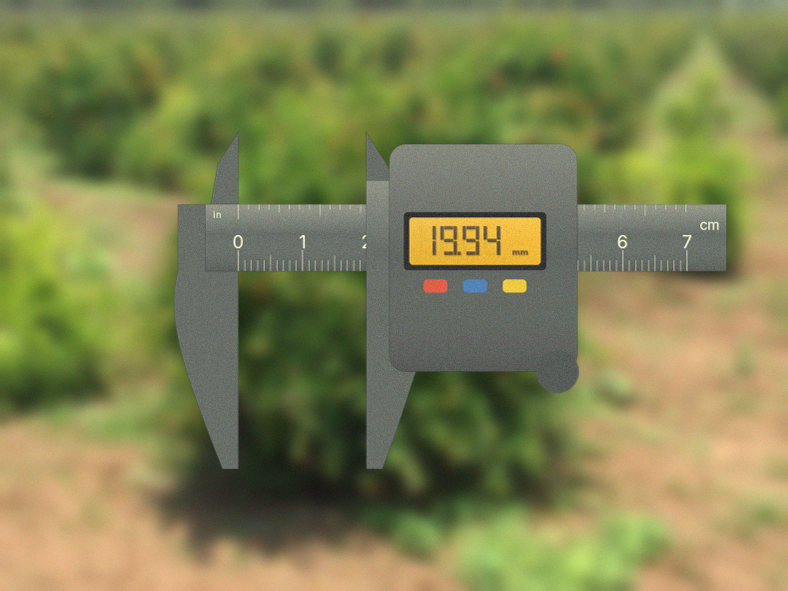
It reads 19.94,mm
